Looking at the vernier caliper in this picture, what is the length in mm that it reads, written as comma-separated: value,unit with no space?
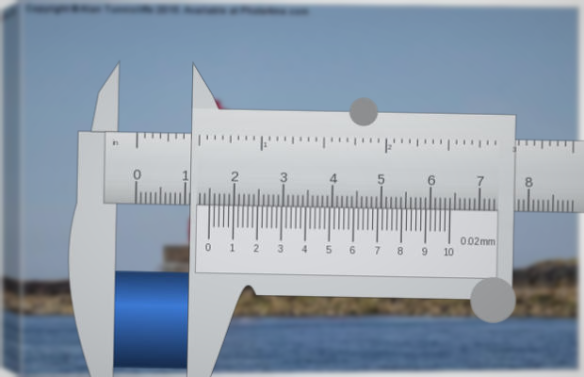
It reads 15.0,mm
